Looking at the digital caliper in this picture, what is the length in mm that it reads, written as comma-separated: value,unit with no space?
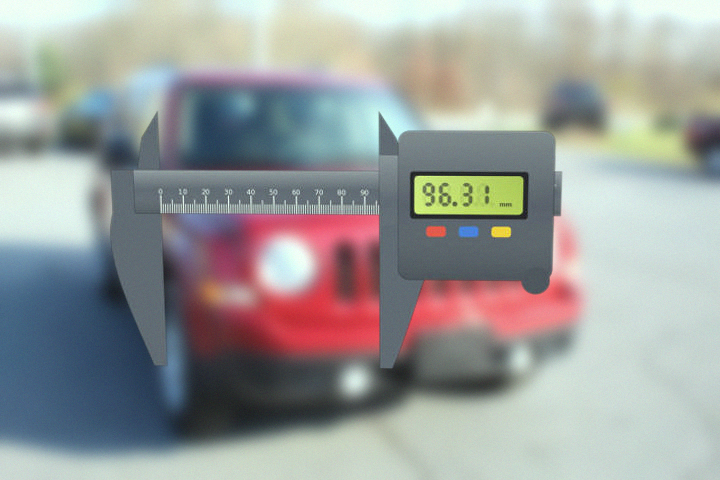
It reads 96.31,mm
